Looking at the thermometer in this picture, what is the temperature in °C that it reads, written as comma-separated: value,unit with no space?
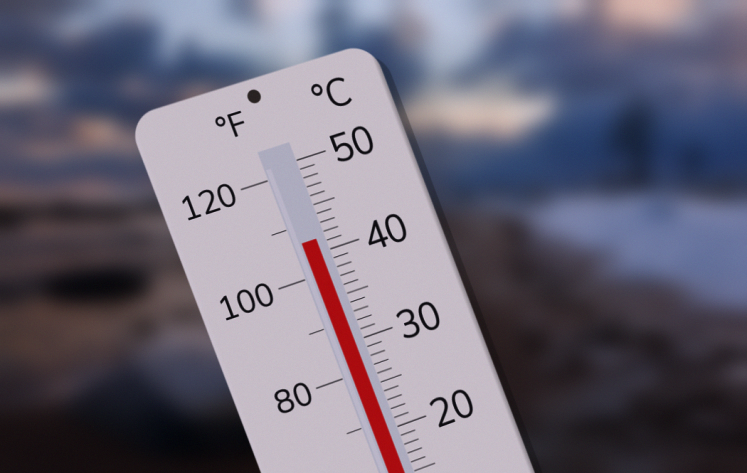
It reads 41.5,°C
